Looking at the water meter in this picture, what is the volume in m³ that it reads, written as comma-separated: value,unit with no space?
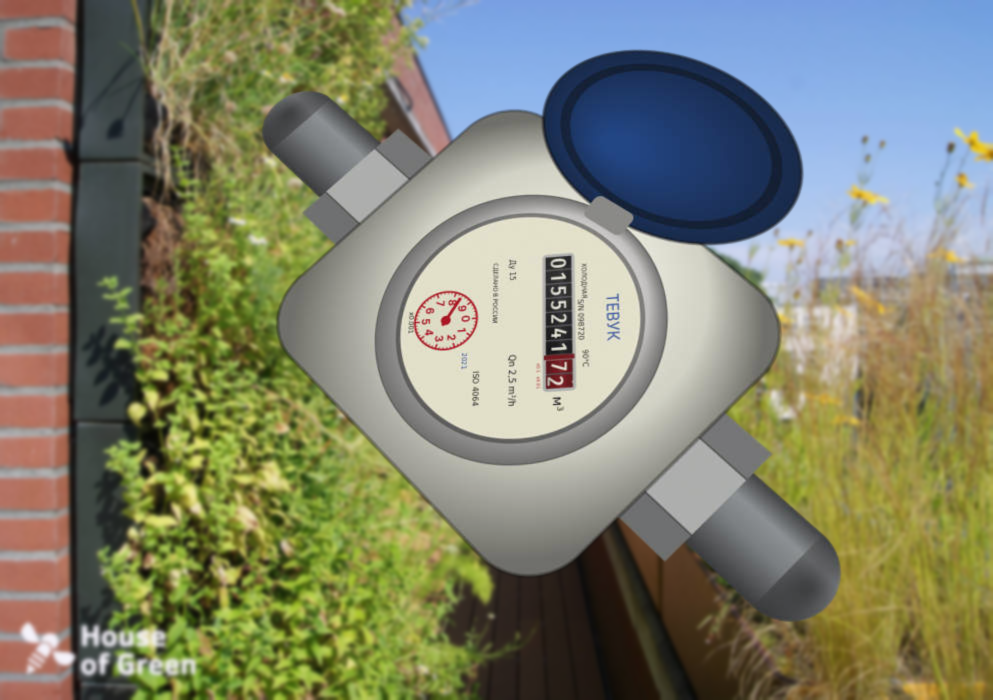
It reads 155241.718,m³
